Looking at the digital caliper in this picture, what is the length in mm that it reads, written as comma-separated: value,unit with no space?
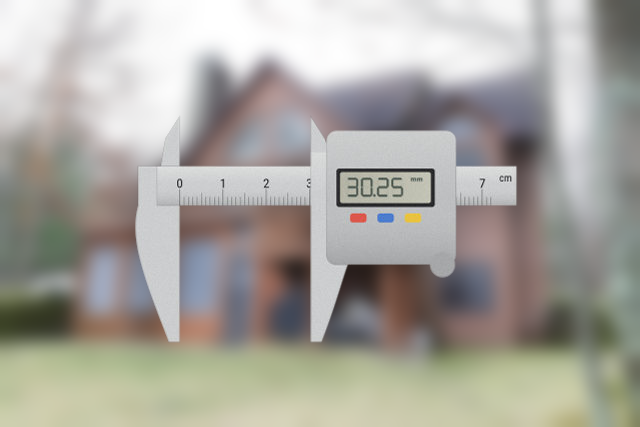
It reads 30.25,mm
